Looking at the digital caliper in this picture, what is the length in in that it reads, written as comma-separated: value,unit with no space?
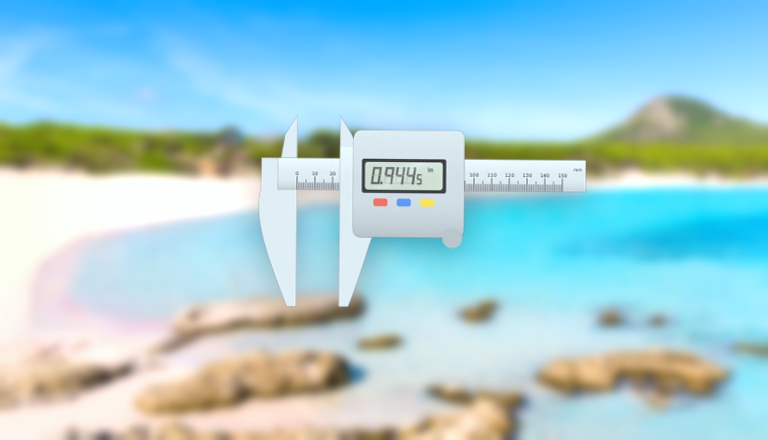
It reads 0.9445,in
